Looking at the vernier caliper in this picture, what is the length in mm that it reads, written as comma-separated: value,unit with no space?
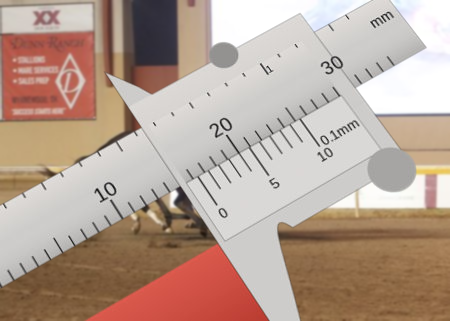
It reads 16.4,mm
